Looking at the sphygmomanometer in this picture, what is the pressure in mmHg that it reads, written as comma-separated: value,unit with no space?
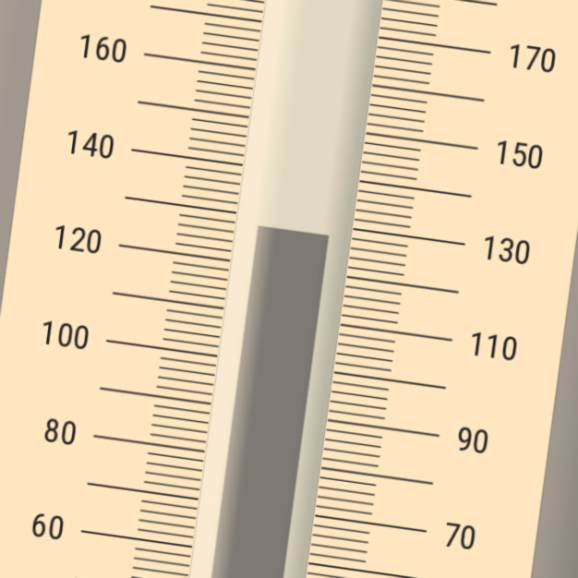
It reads 128,mmHg
